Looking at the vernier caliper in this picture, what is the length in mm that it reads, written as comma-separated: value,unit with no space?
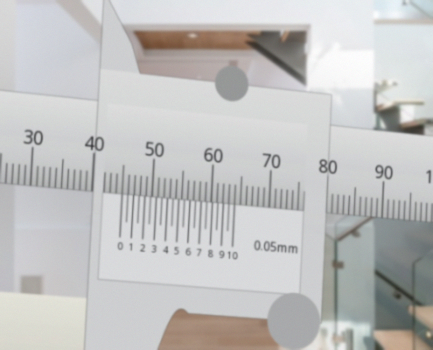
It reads 45.0,mm
